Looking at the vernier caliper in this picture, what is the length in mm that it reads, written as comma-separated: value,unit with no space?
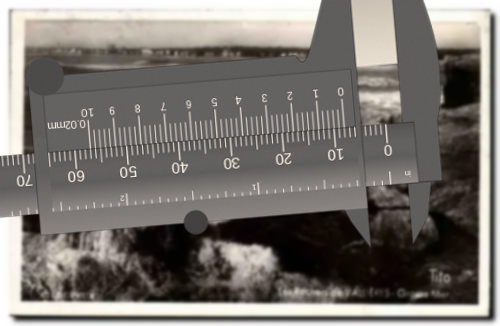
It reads 8.0,mm
